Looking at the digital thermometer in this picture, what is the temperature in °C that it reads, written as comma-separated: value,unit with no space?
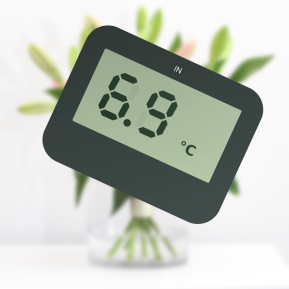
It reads 6.9,°C
